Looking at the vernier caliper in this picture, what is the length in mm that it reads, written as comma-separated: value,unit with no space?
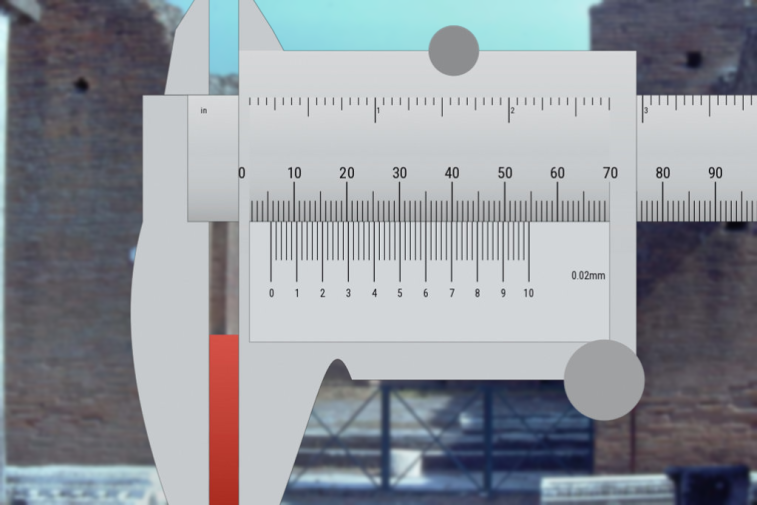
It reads 5.6,mm
